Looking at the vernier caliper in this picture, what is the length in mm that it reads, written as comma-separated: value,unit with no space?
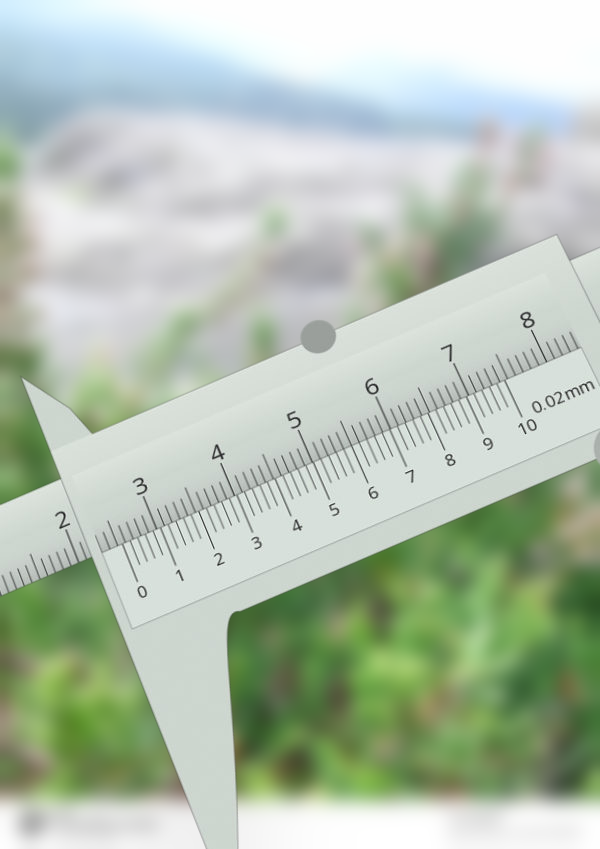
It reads 25.6,mm
